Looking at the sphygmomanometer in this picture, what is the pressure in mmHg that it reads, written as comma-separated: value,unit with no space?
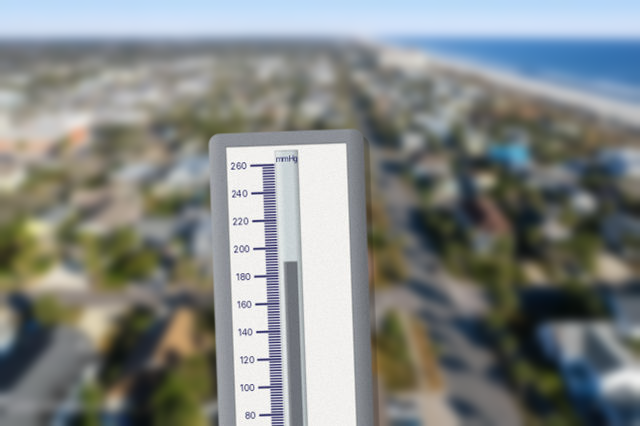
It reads 190,mmHg
